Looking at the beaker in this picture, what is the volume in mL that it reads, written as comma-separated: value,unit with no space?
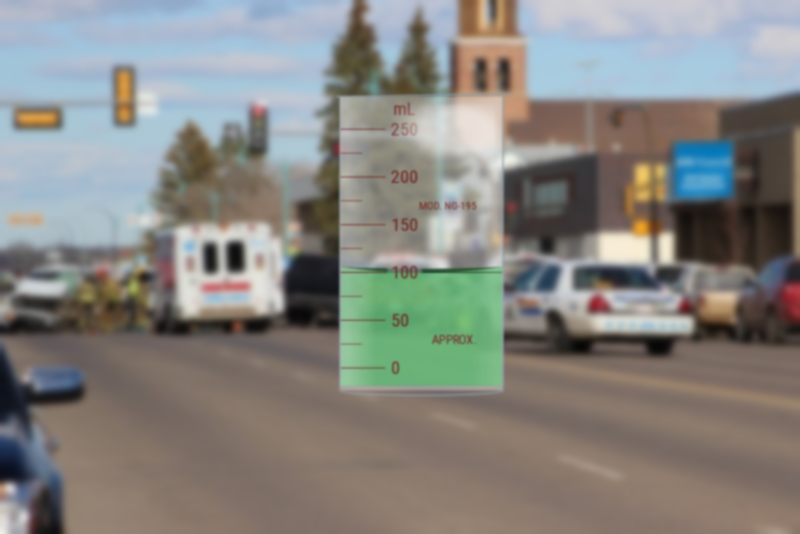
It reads 100,mL
